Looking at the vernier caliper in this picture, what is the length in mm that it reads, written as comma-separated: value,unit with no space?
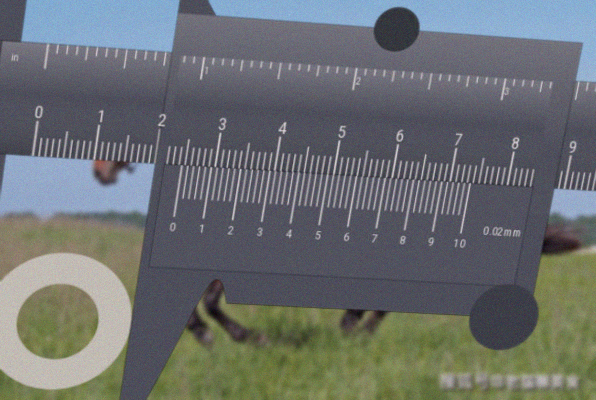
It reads 24.5,mm
